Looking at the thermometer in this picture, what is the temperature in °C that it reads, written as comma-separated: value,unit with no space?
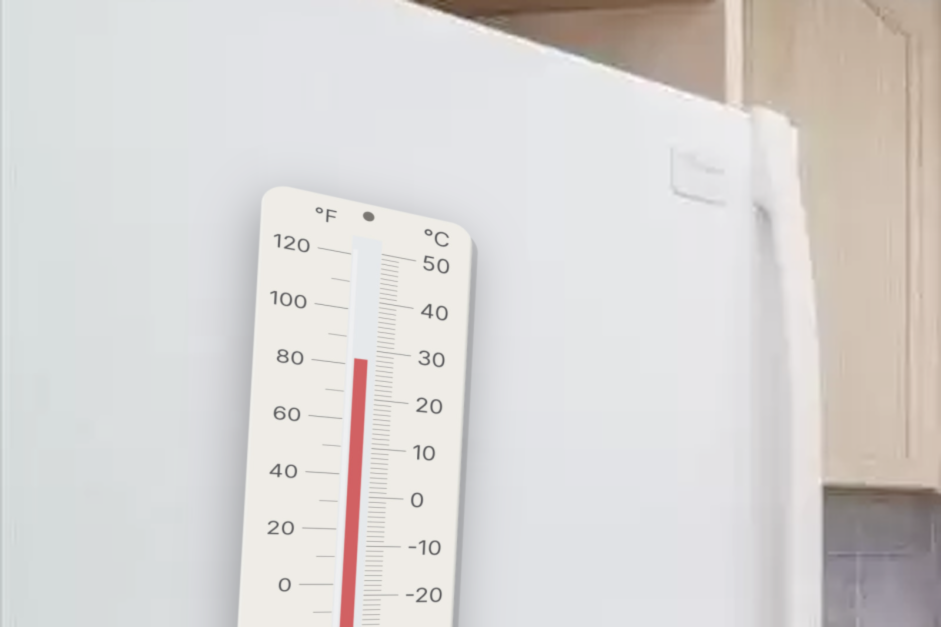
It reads 28,°C
